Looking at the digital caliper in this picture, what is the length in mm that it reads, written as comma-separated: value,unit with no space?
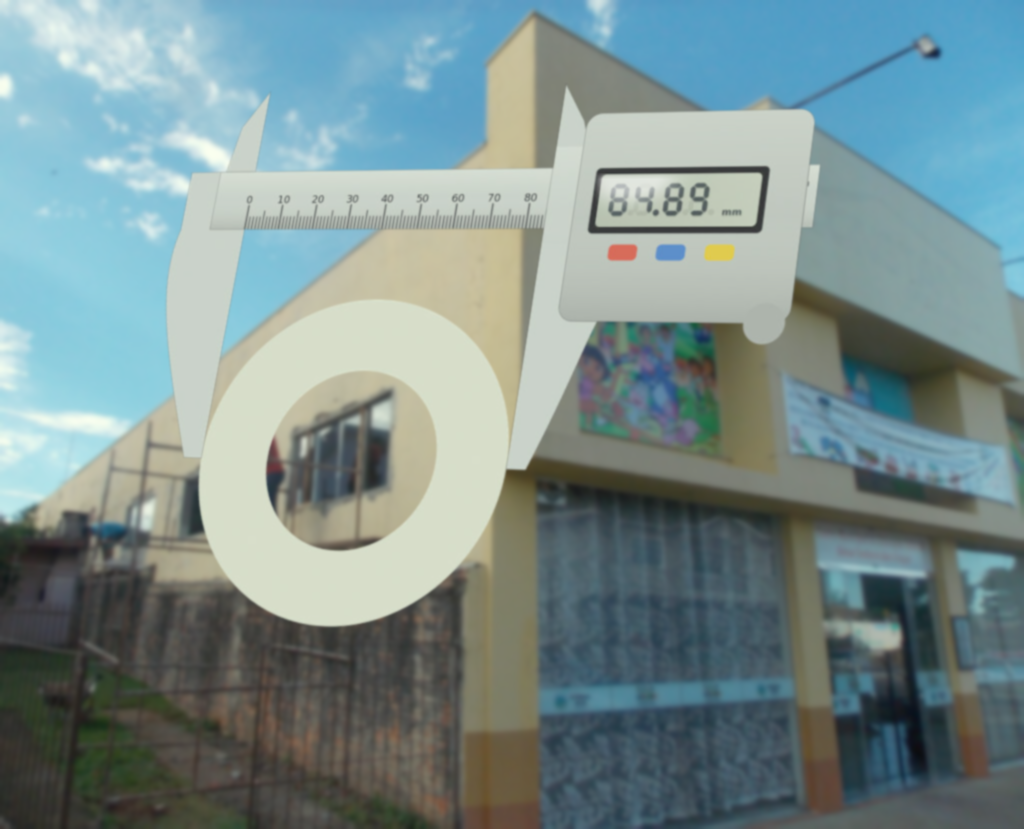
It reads 84.89,mm
